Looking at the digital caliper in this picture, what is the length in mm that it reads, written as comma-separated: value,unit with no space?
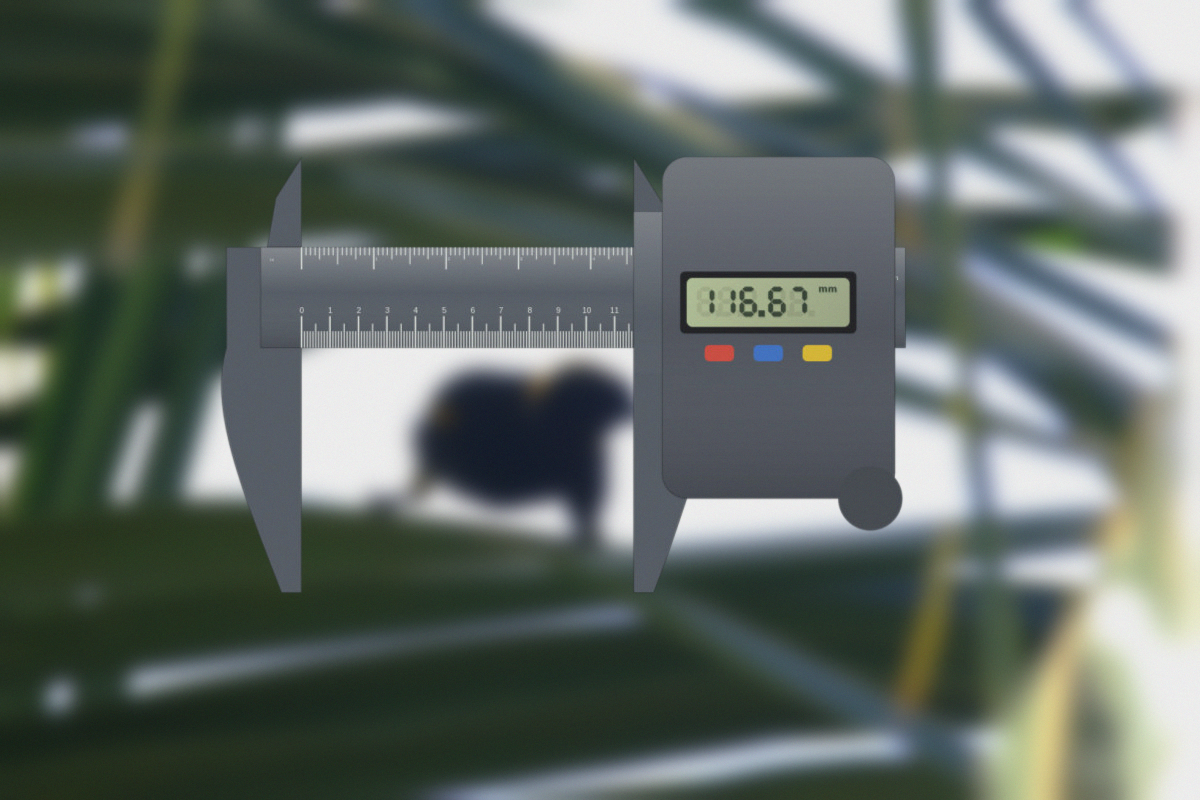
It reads 116.67,mm
